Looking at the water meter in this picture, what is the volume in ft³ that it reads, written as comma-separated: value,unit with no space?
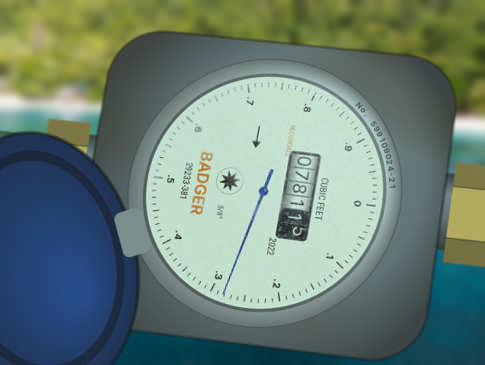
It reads 78115.28,ft³
